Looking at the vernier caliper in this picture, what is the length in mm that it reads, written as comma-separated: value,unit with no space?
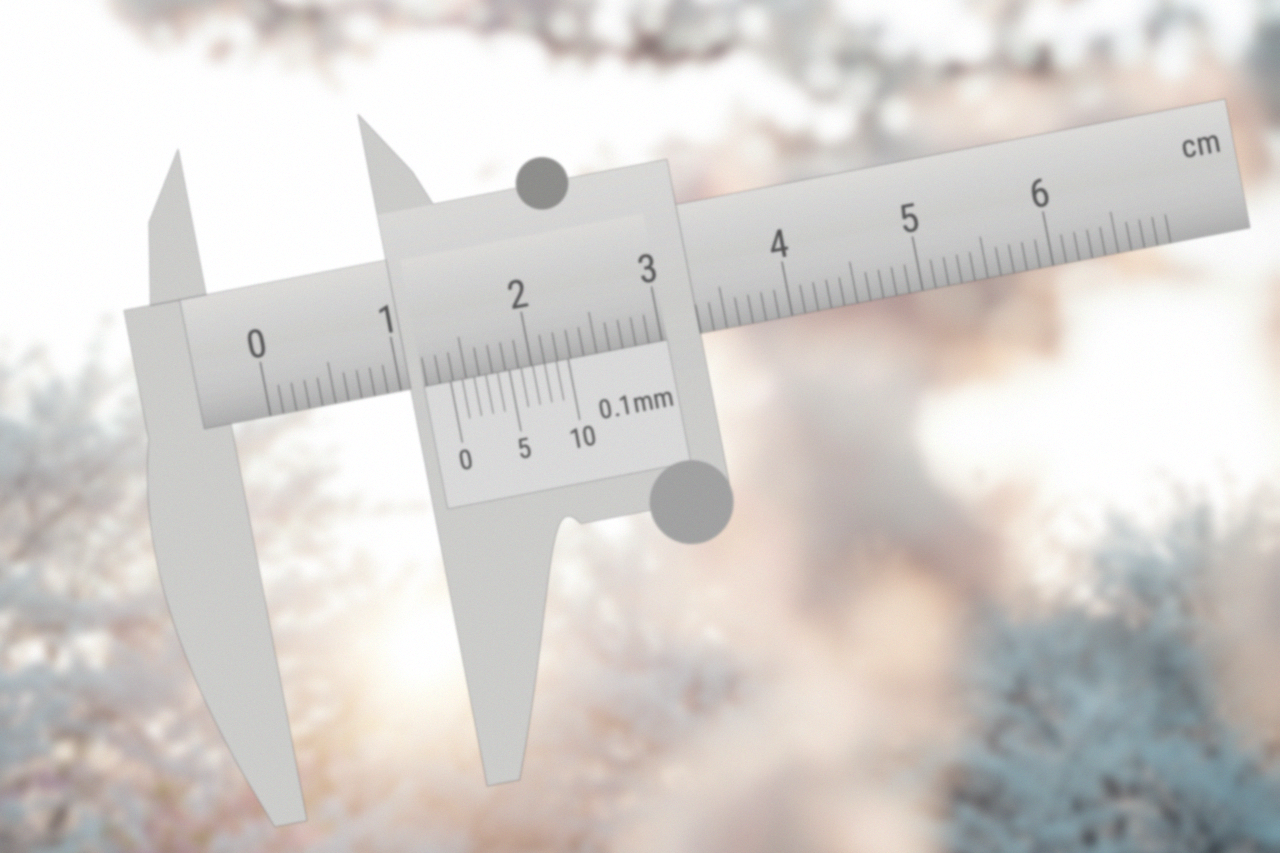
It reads 13.8,mm
